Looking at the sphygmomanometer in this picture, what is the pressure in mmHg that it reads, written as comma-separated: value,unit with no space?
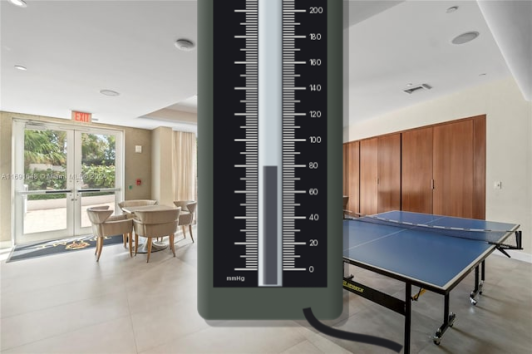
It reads 80,mmHg
